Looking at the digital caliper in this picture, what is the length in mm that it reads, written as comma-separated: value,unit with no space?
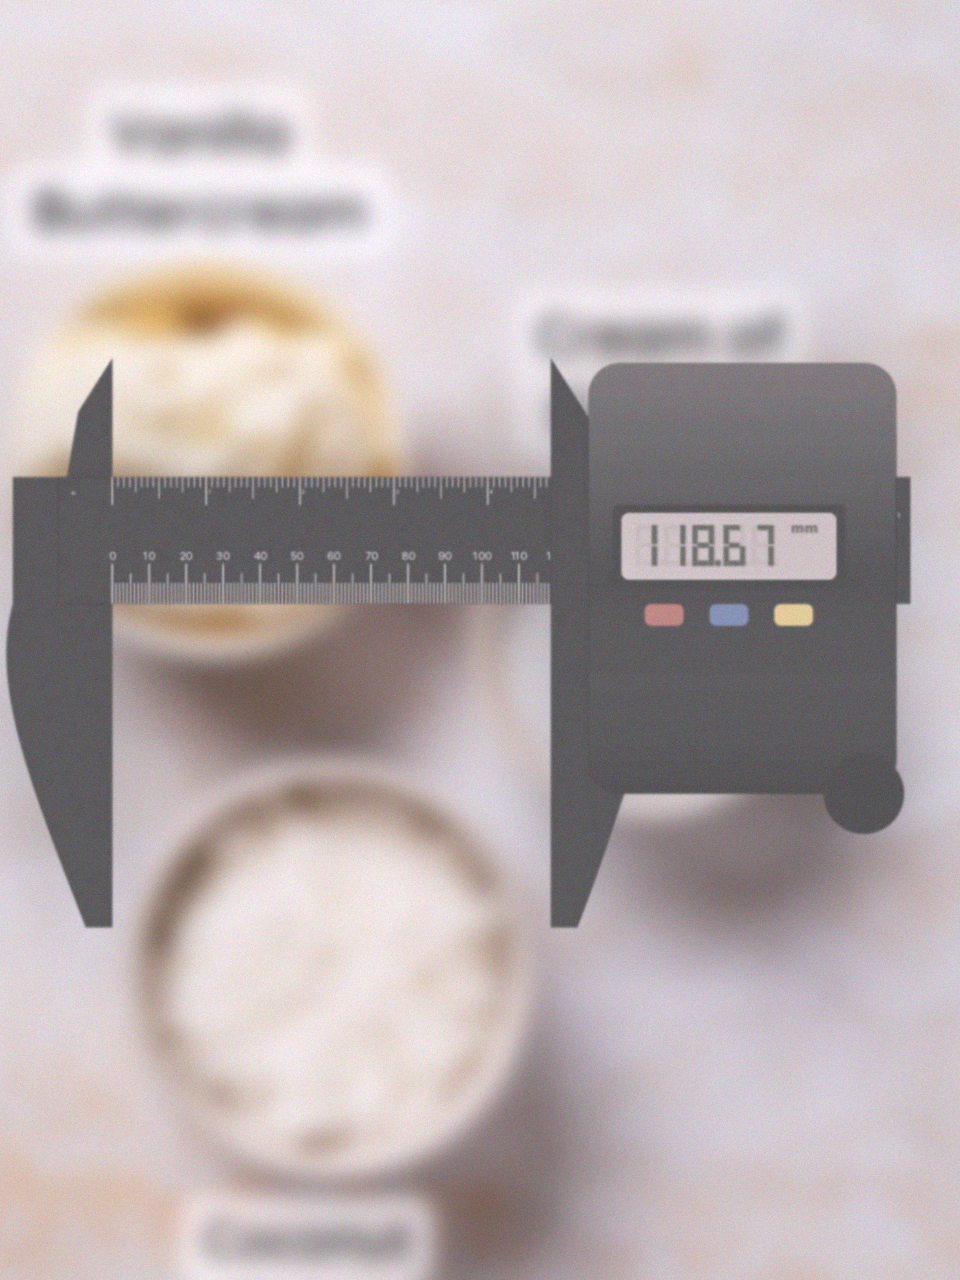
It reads 118.67,mm
